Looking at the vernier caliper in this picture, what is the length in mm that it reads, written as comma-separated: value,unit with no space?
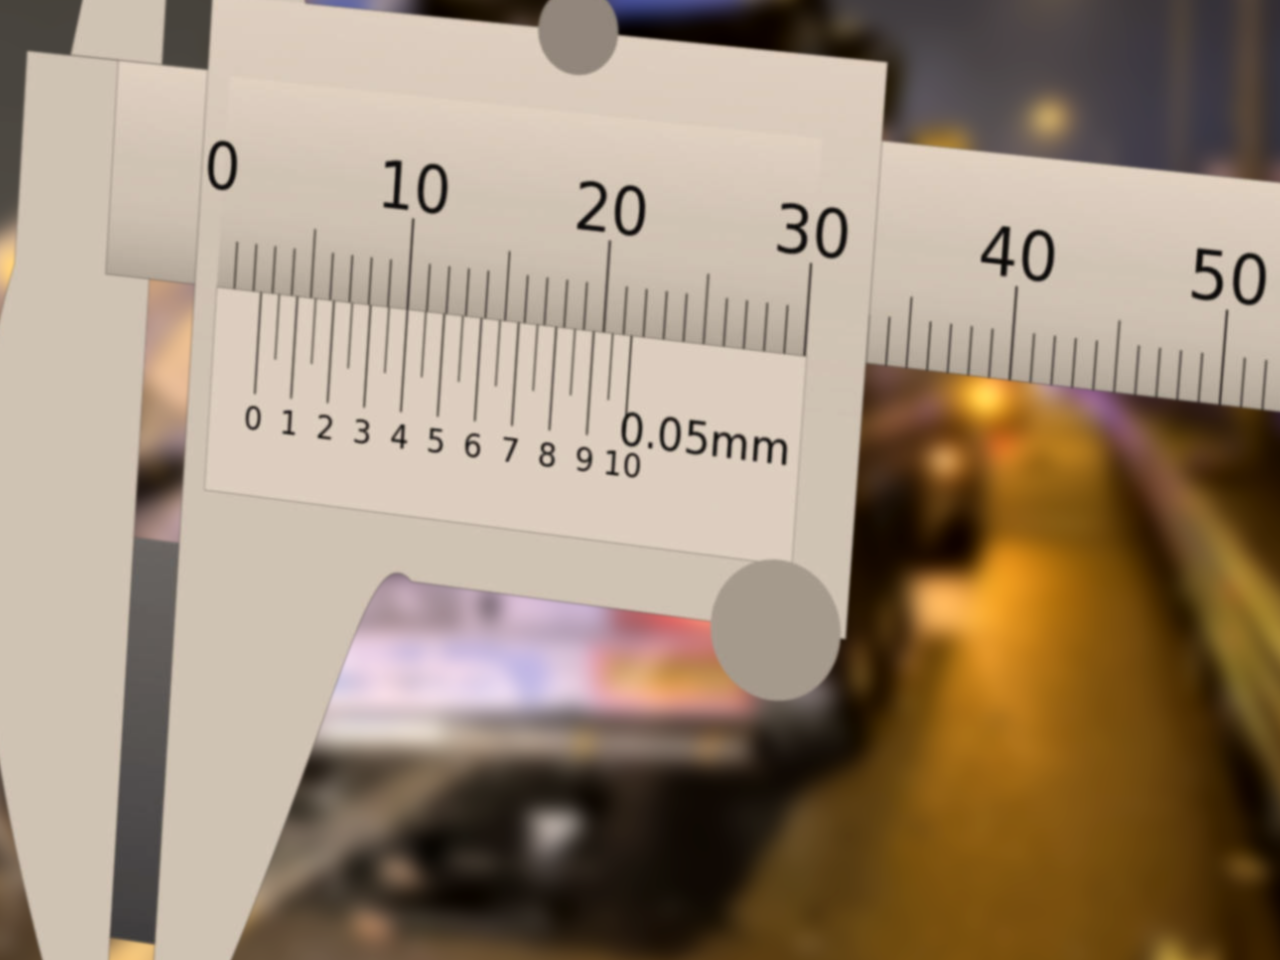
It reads 2.4,mm
